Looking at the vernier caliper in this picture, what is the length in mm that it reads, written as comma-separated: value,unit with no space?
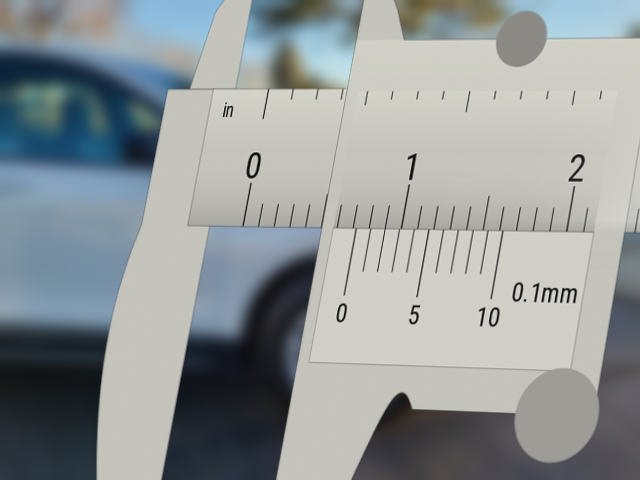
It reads 7.2,mm
